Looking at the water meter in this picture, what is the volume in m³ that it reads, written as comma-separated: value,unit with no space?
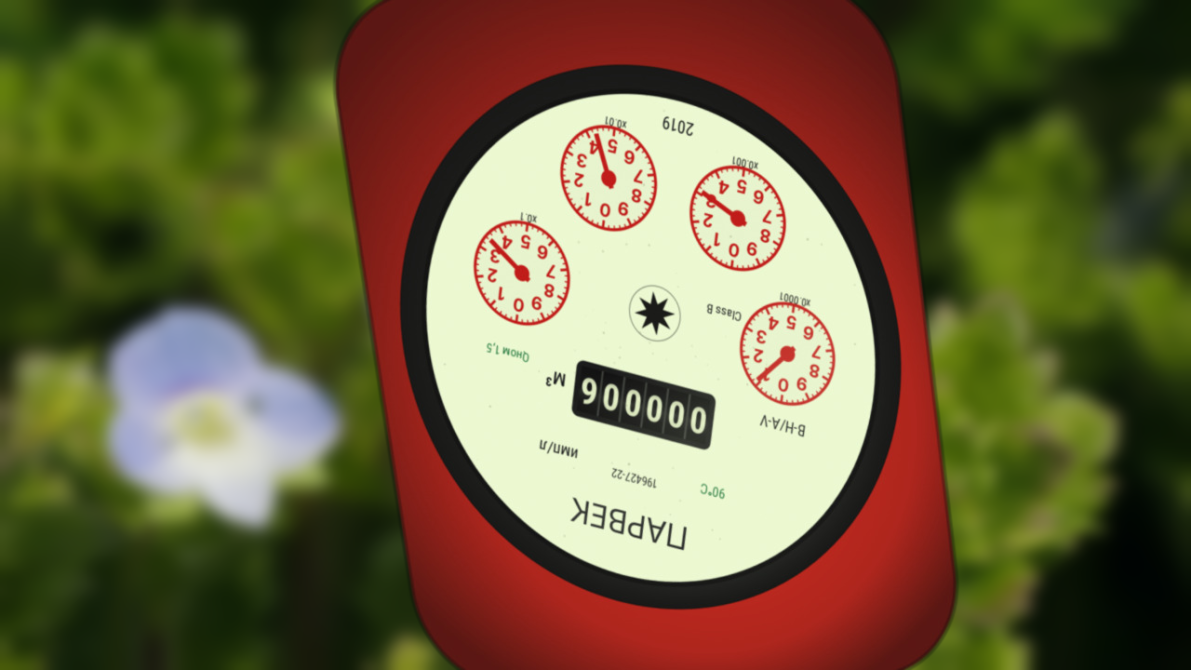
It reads 6.3431,m³
